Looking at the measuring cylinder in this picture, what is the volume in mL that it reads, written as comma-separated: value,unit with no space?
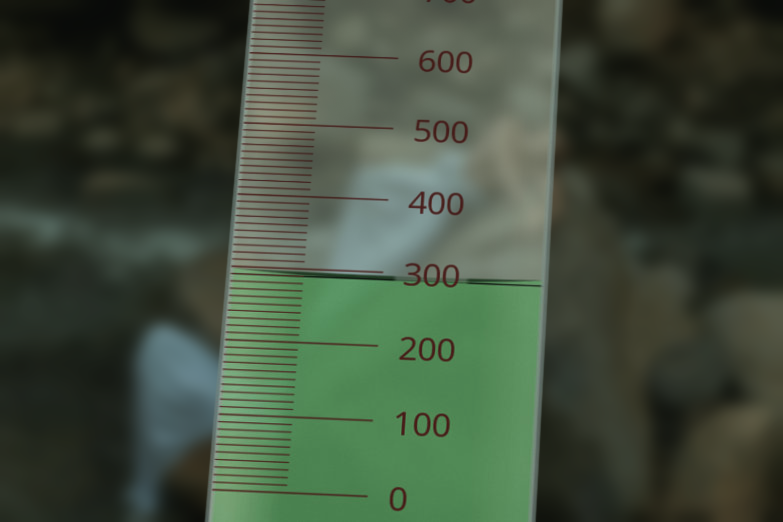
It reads 290,mL
